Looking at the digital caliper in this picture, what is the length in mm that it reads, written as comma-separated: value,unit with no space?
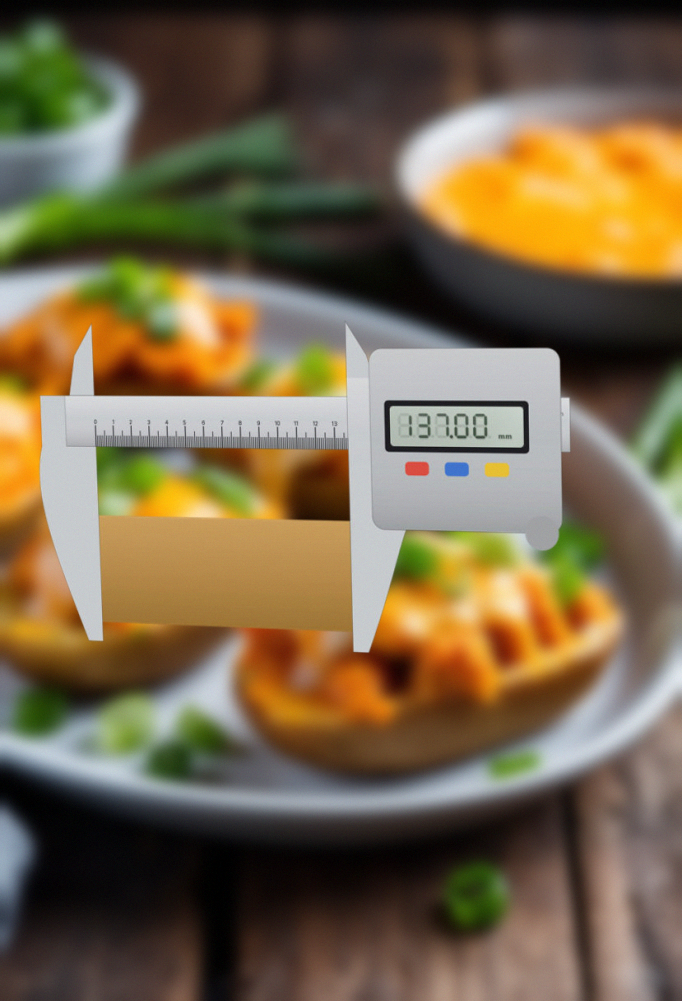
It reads 137.00,mm
